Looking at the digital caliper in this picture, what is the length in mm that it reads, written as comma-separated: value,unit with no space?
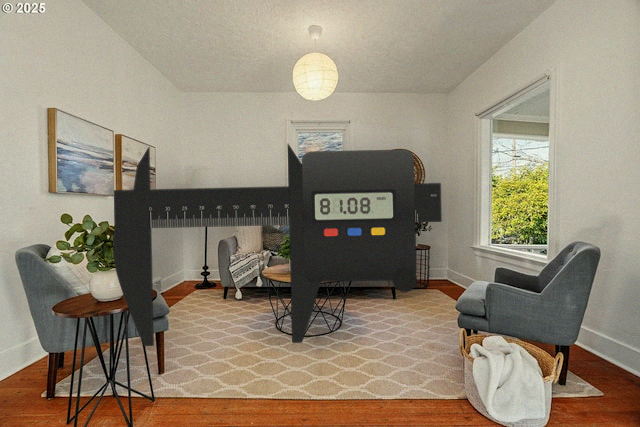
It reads 81.08,mm
